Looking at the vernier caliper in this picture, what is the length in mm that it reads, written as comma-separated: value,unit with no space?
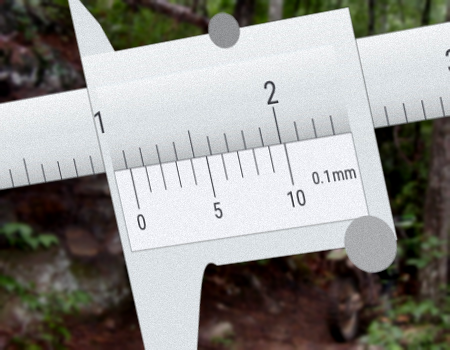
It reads 11.2,mm
